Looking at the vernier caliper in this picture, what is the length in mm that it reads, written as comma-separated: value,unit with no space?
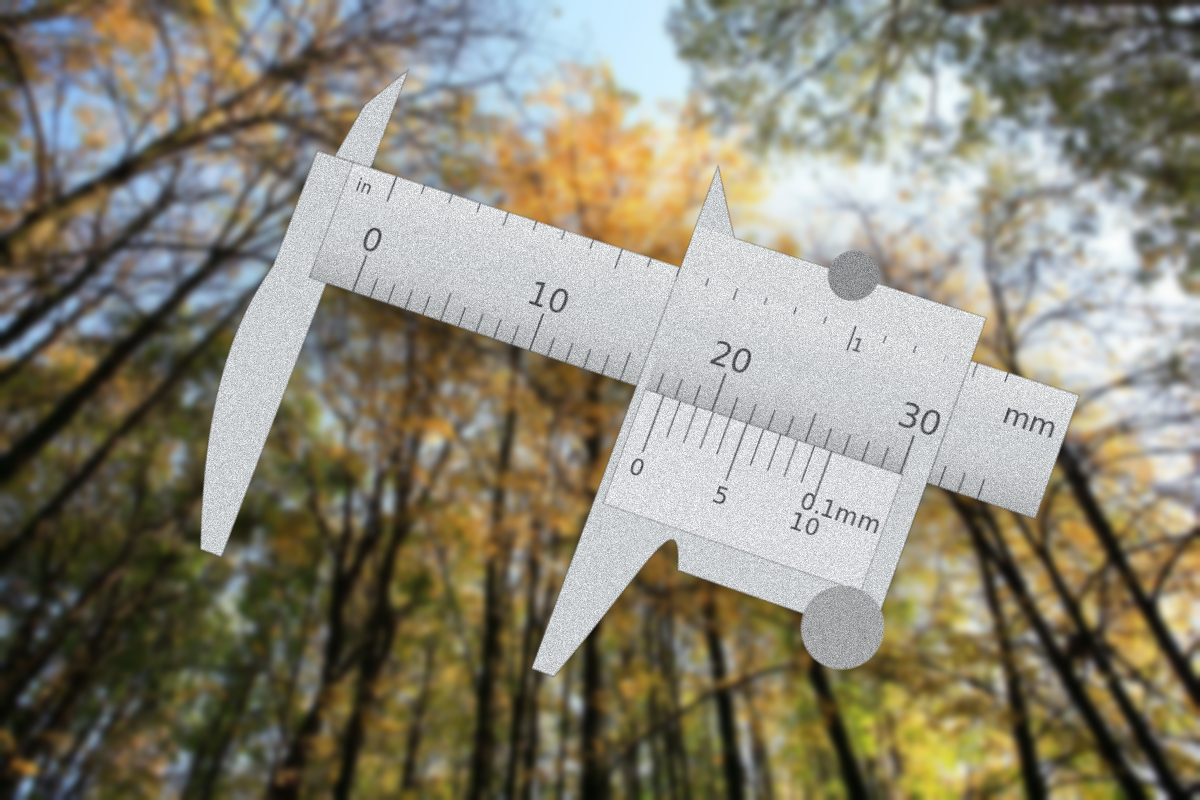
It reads 17.4,mm
